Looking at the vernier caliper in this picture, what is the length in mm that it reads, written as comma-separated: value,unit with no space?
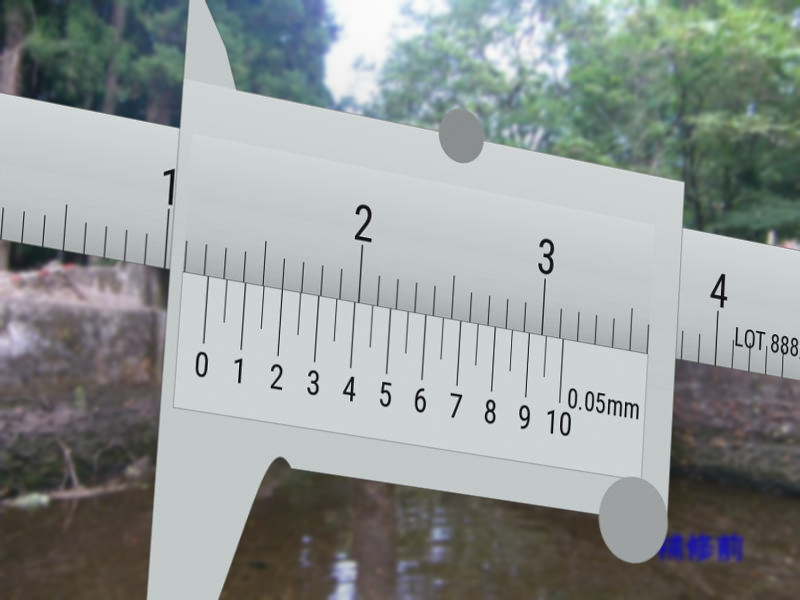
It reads 12.2,mm
